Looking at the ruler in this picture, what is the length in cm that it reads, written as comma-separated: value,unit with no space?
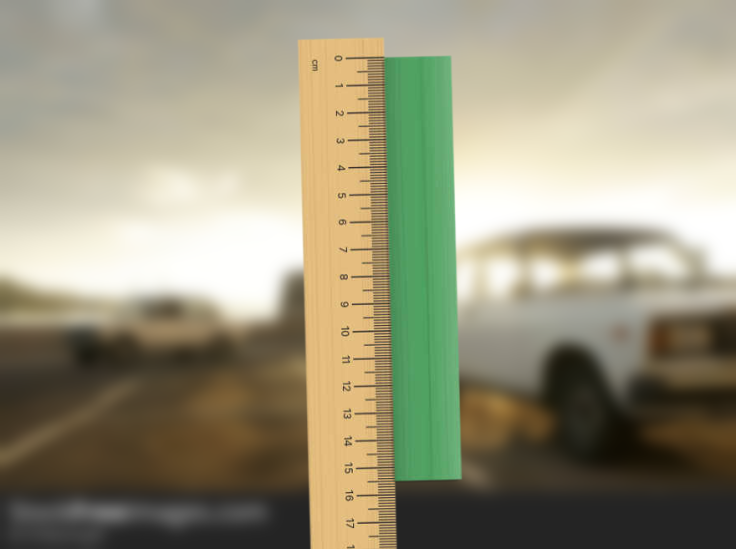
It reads 15.5,cm
